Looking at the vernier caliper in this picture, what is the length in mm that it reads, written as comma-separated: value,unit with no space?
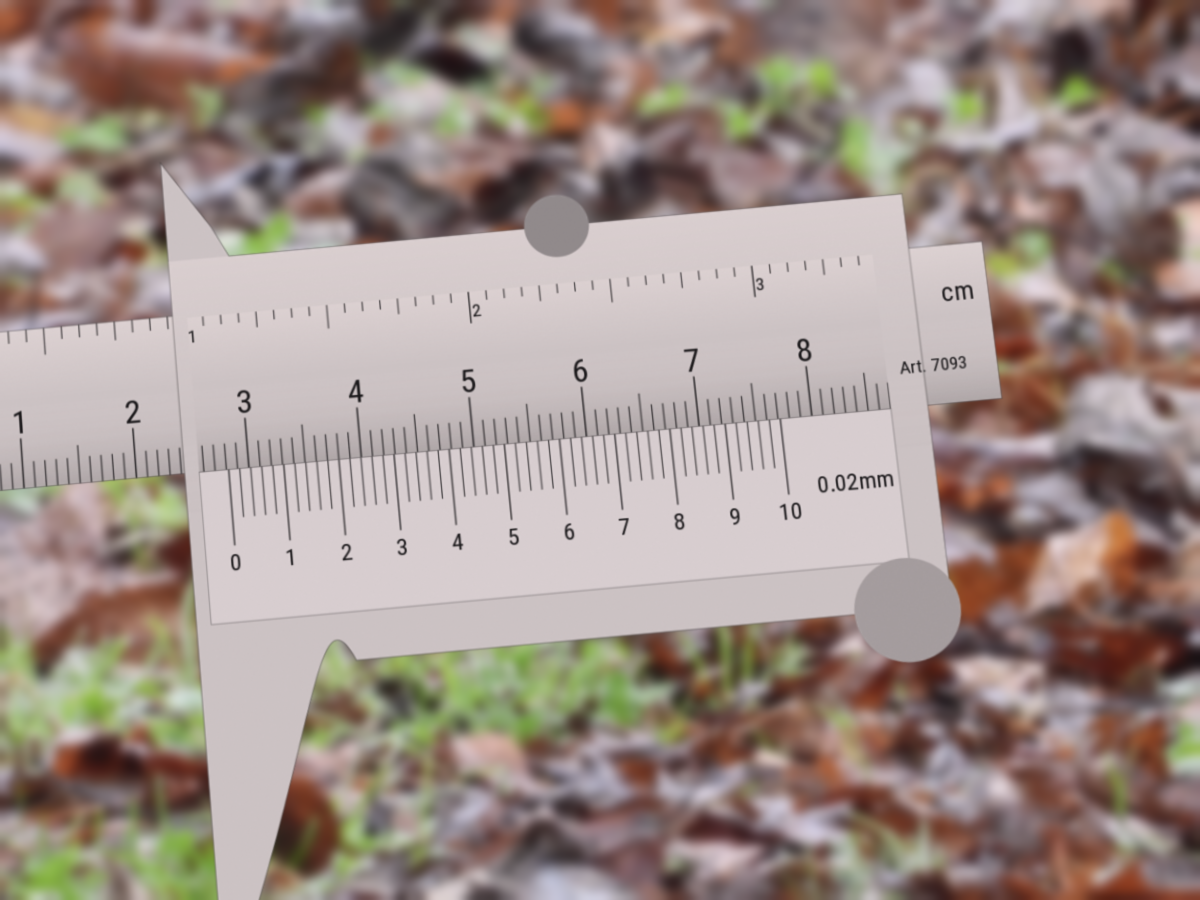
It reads 28.2,mm
